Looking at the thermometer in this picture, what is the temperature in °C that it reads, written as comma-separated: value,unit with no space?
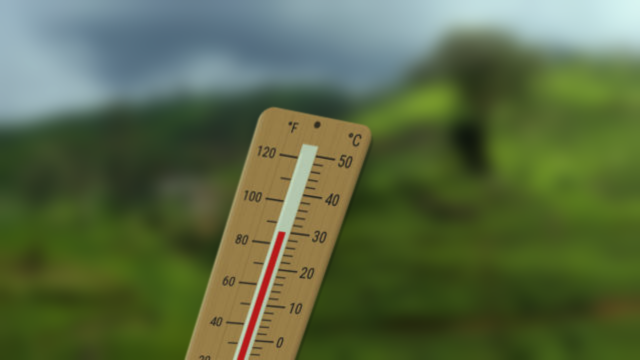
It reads 30,°C
